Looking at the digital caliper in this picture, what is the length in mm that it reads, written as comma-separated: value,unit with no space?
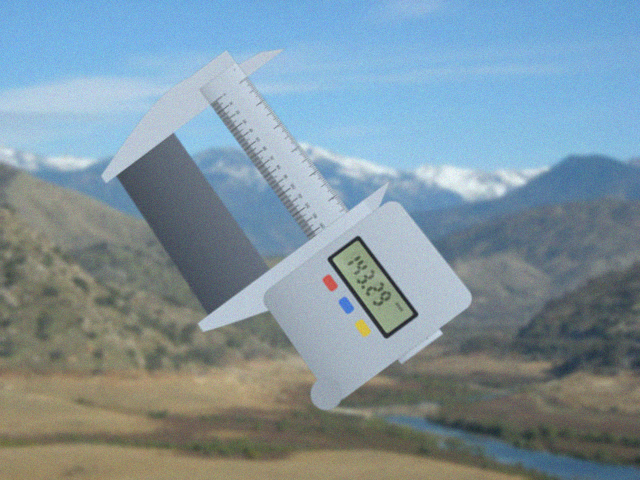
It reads 143.29,mm
